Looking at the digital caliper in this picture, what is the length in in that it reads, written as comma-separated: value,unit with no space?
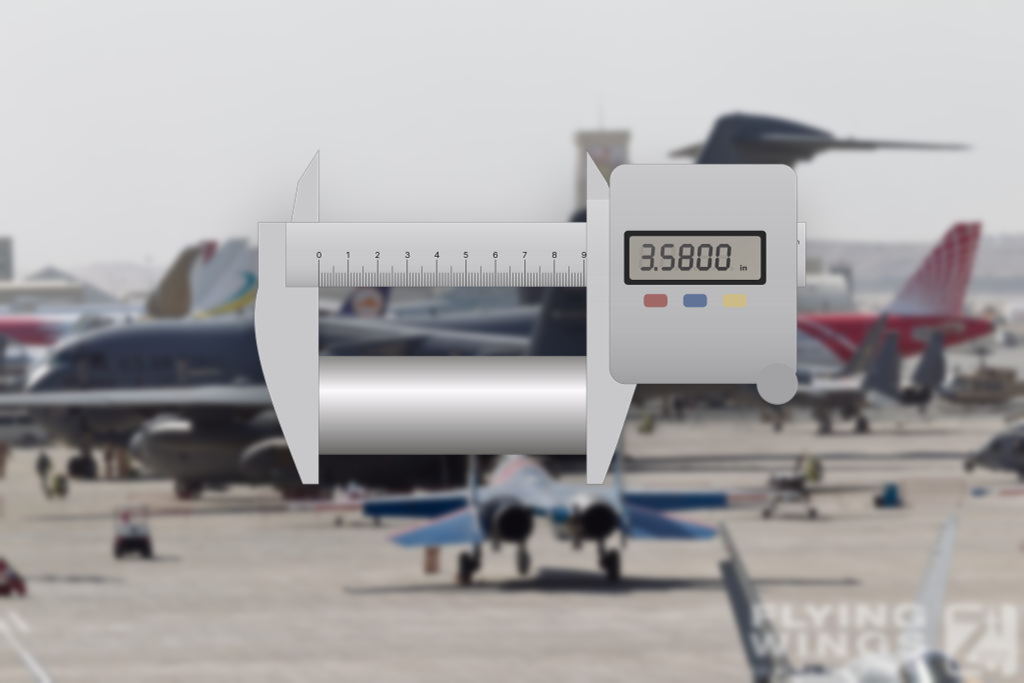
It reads 3.5800,in
